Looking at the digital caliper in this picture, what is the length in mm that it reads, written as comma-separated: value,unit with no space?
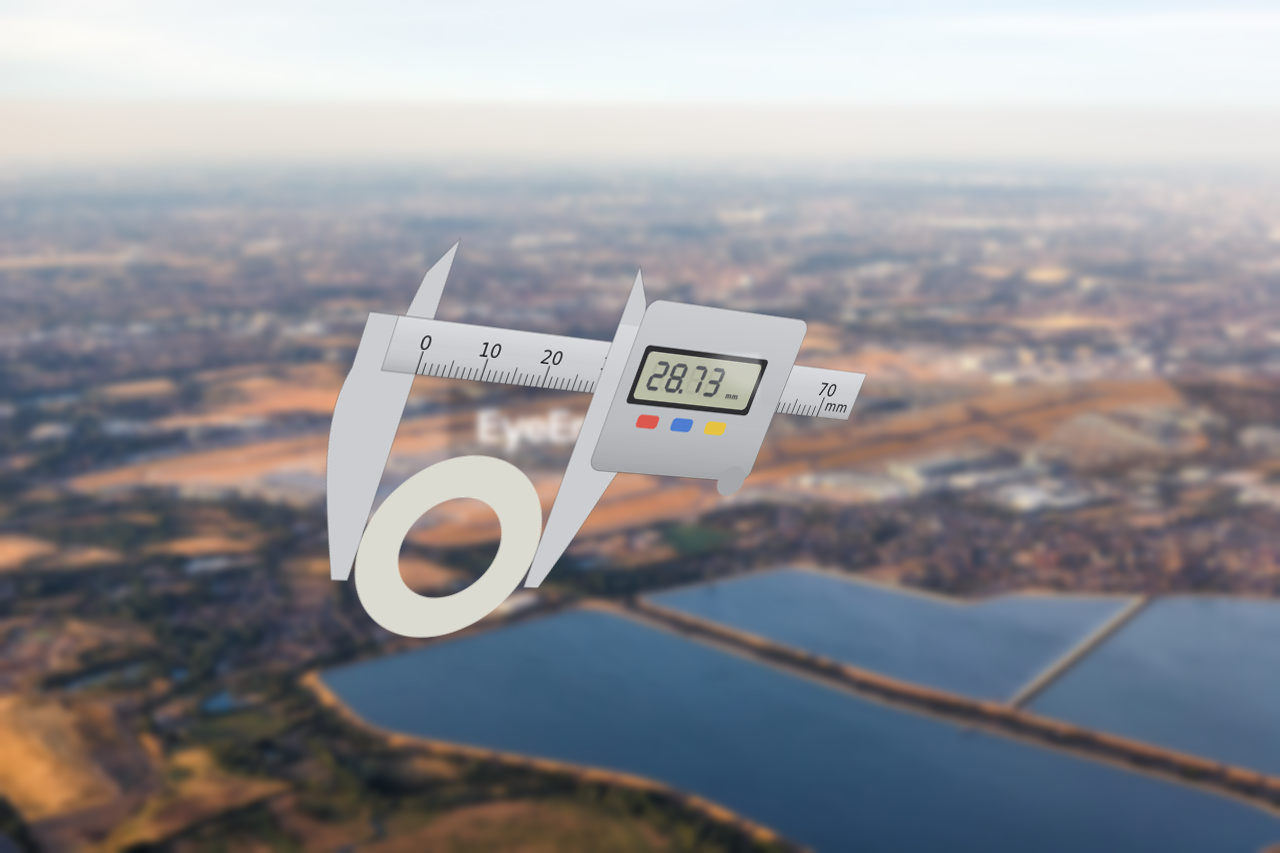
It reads 28.73,mm
